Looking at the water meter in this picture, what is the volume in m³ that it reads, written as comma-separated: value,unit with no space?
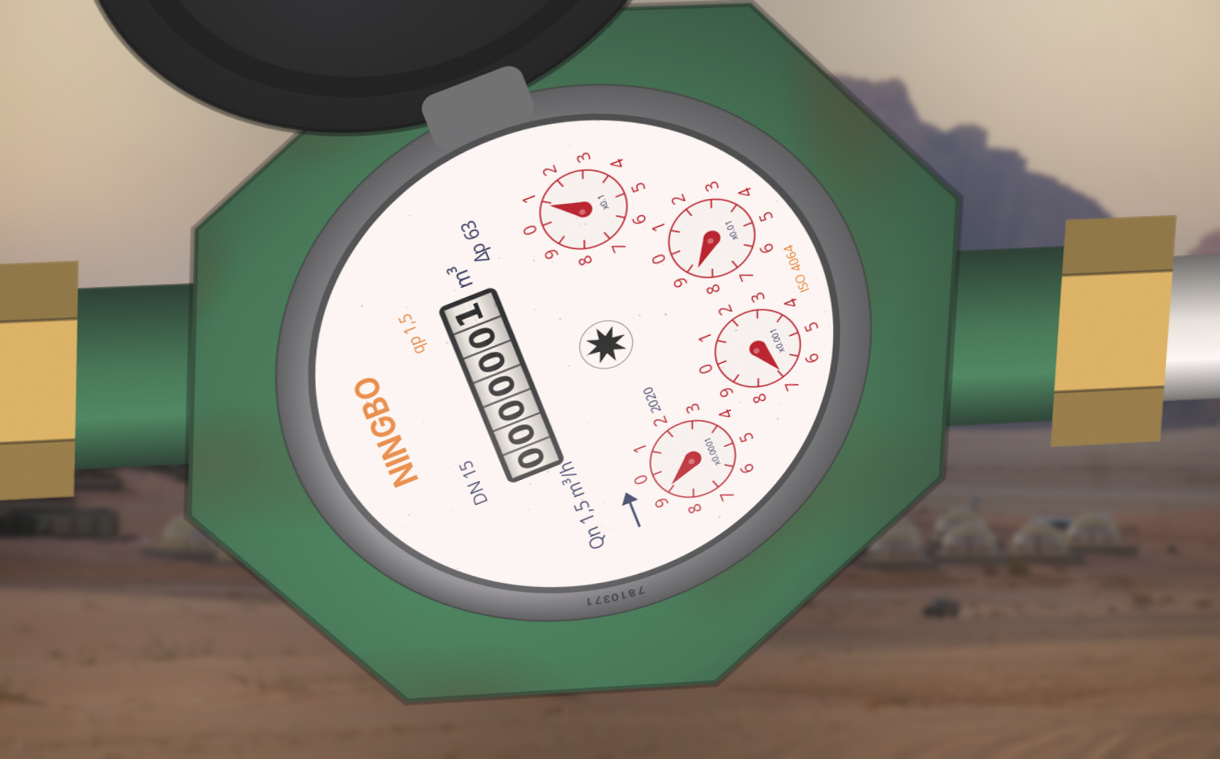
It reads 1.0869,m³
